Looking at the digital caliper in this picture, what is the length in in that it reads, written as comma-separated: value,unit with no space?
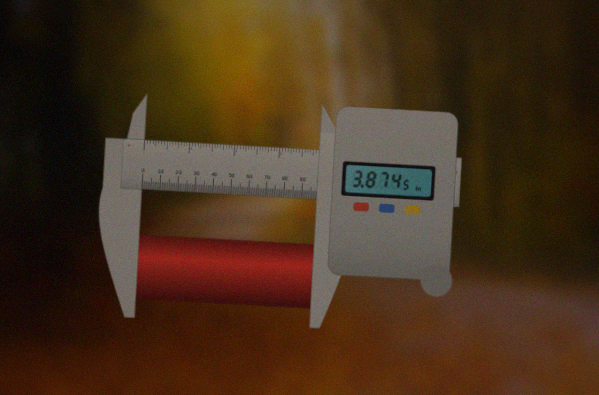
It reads 3.8745,in
